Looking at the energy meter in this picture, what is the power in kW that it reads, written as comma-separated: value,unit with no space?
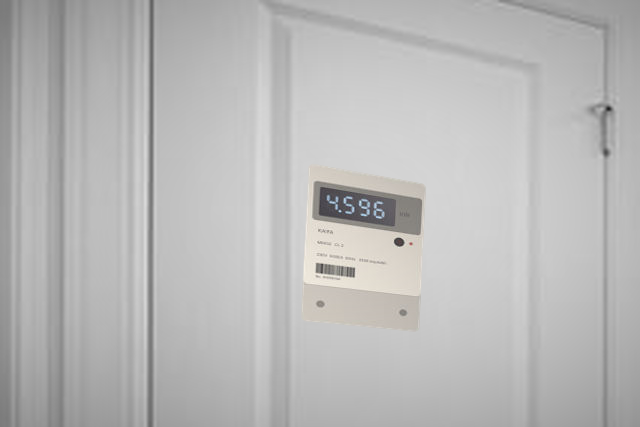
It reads 4.596,kW
